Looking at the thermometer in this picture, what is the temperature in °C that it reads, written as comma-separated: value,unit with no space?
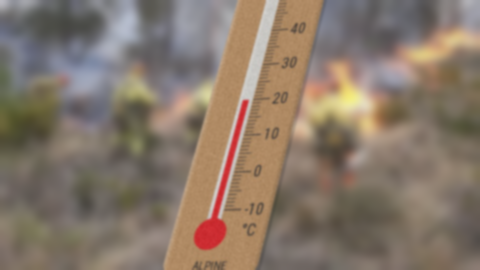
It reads 20,°C
